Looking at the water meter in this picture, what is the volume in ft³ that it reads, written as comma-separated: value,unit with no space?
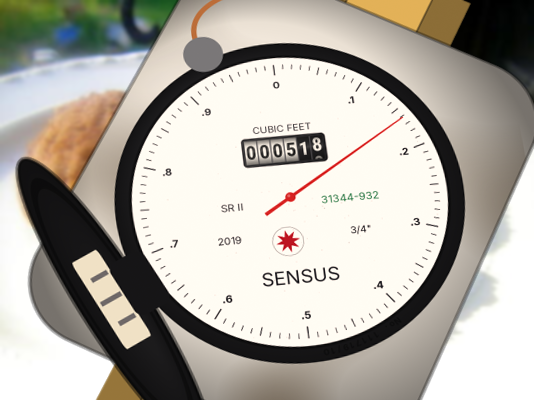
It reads 518.16,ft³
